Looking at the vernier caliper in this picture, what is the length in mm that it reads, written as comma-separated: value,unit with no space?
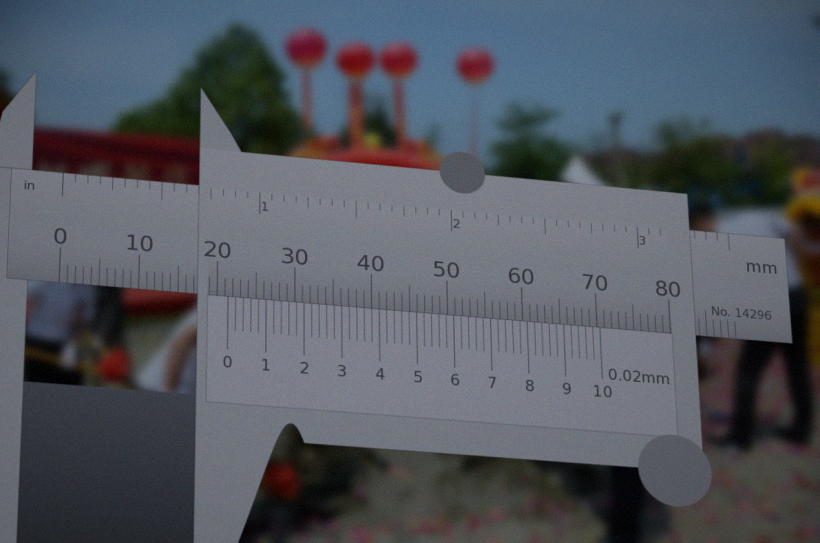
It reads 21.4,mm
